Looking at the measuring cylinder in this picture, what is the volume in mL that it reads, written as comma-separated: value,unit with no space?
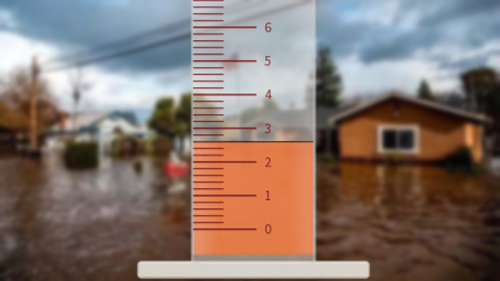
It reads 2.6,mL
